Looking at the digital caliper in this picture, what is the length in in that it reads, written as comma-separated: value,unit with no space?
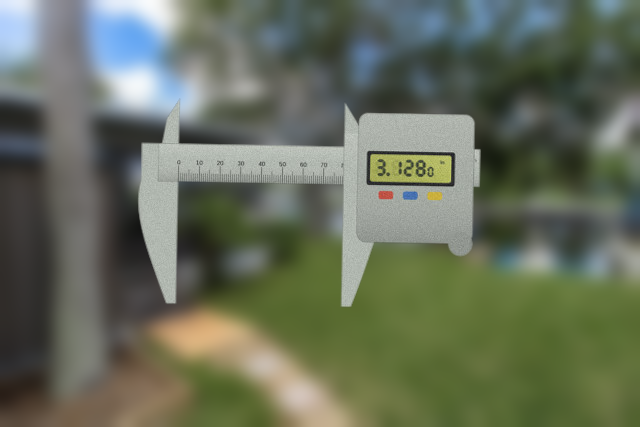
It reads 3.1280,in
